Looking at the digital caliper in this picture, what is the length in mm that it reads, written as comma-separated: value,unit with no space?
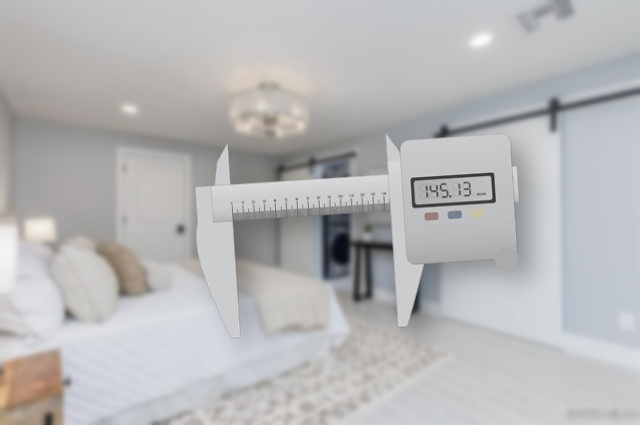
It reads 145.13,mm
